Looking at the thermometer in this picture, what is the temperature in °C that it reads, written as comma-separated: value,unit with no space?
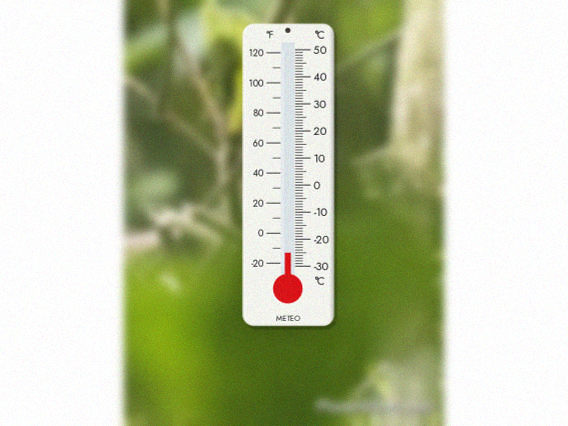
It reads -25,°C
